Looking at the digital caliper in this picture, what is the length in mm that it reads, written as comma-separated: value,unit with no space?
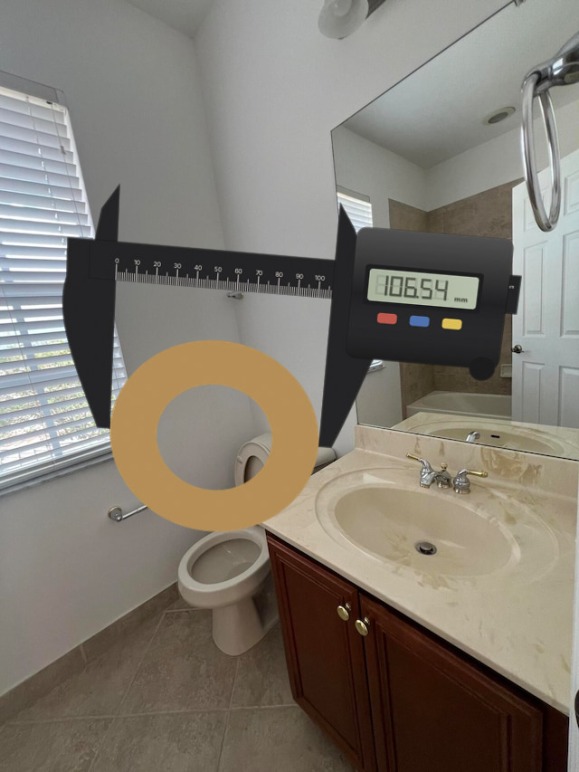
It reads 106.54,mm
